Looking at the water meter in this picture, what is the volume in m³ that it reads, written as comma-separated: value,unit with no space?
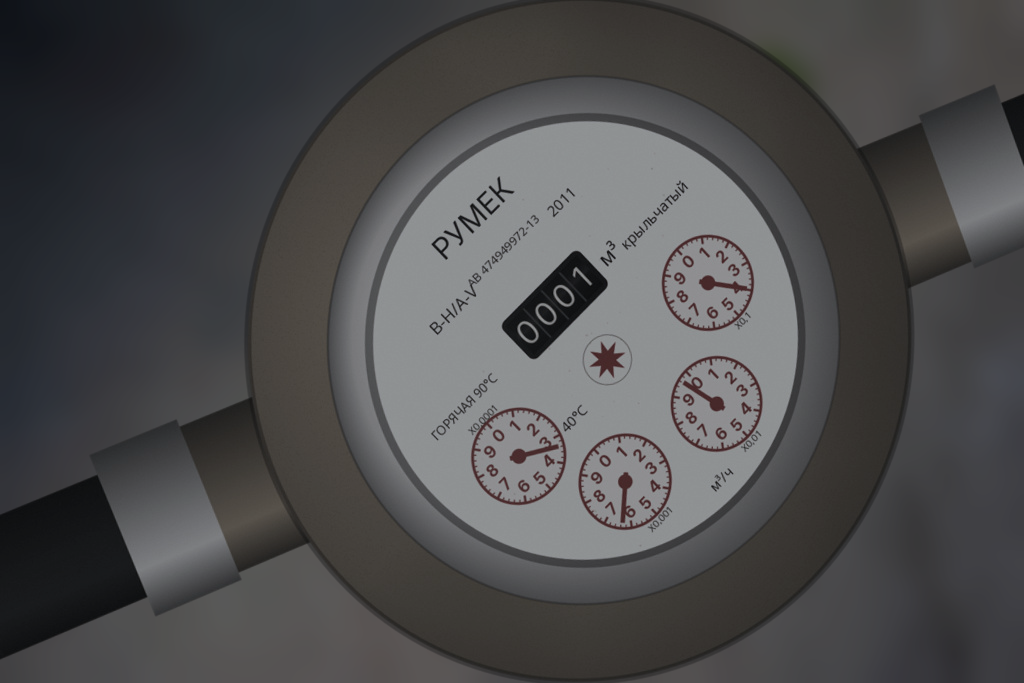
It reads 1.3963,m³
